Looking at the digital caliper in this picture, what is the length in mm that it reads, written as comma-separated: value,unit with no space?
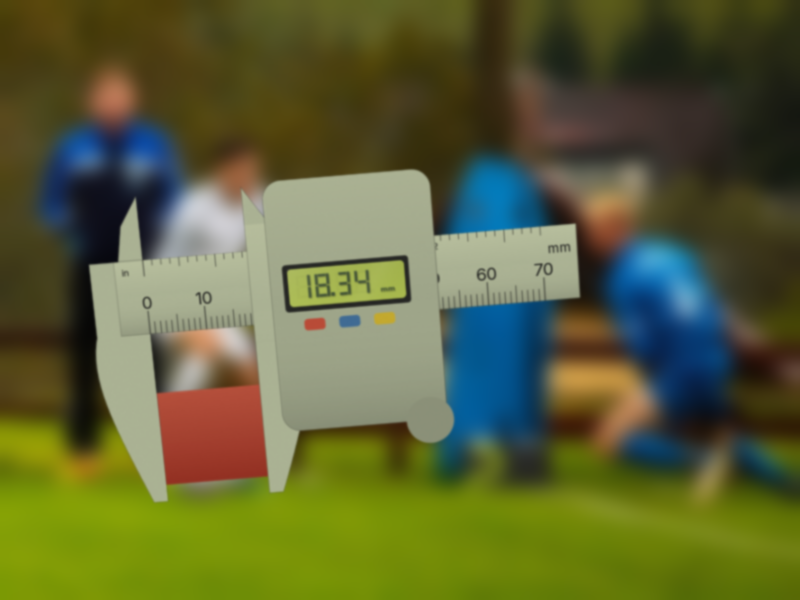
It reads 18.34,mm
